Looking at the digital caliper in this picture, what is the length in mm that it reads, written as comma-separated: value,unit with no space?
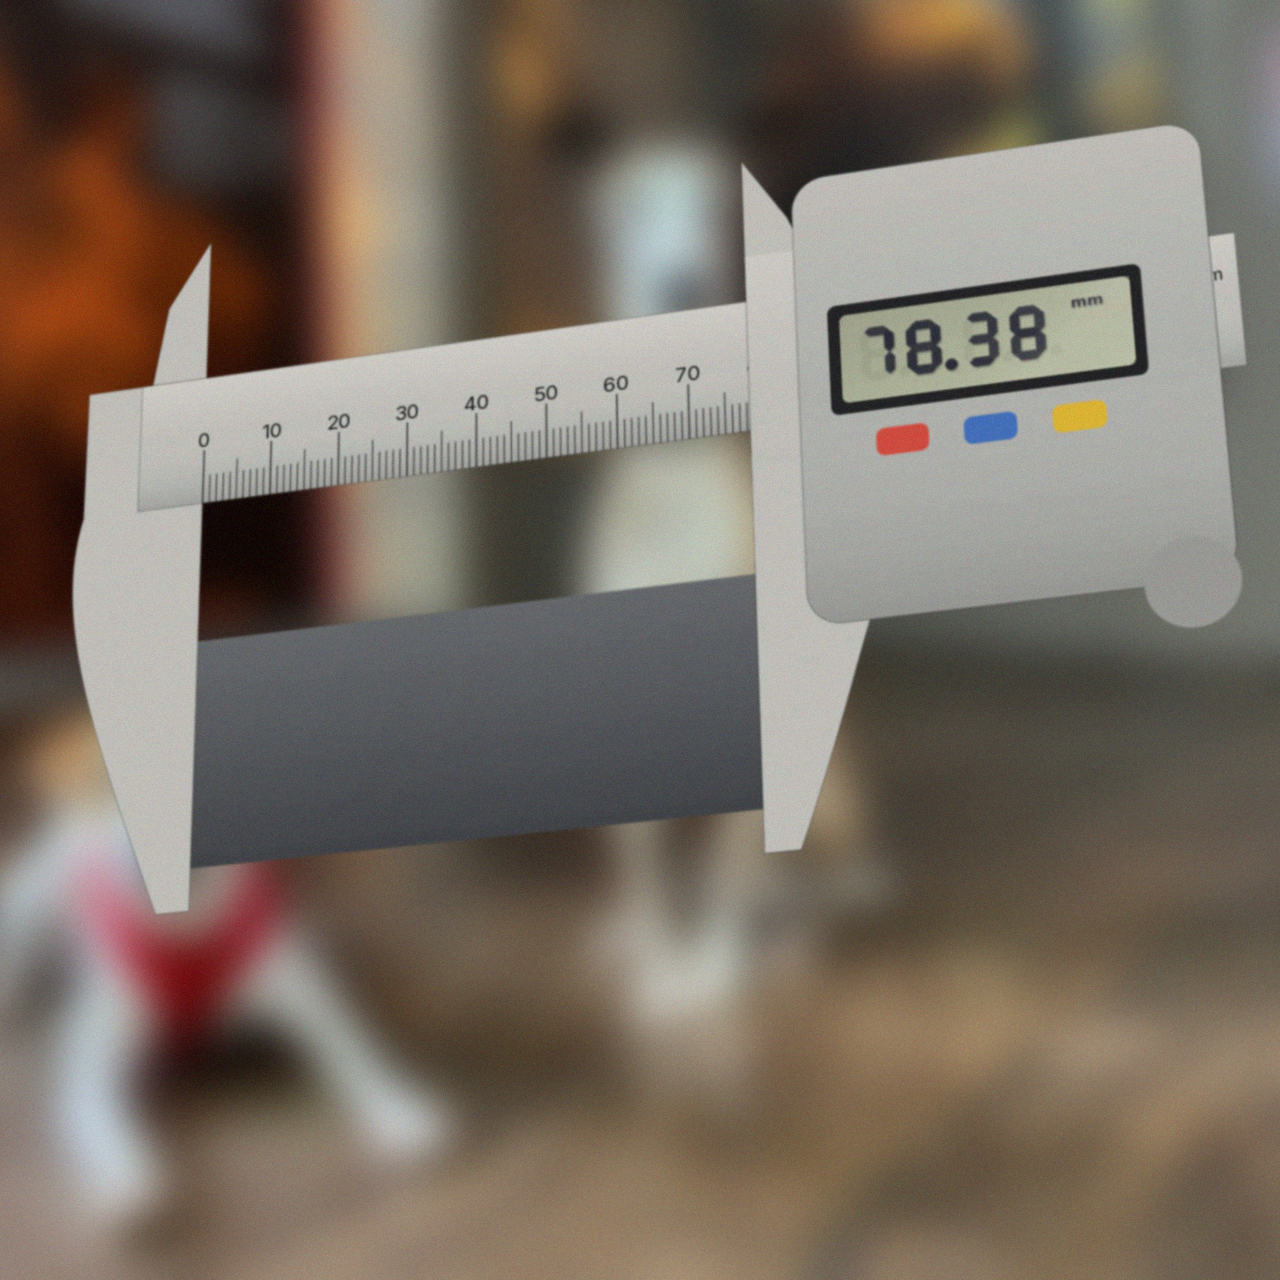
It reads 78.38,mm
